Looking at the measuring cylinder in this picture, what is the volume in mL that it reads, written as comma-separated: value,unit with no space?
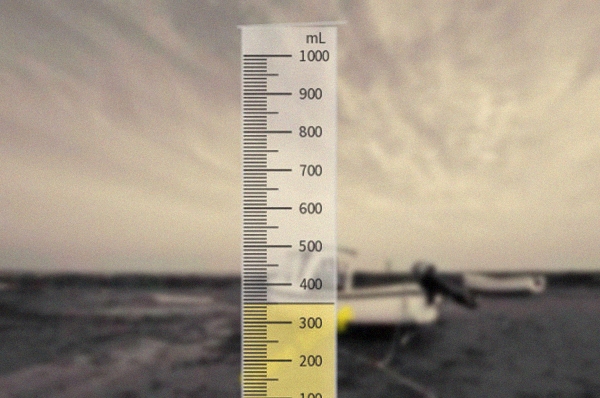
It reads 350,mL
